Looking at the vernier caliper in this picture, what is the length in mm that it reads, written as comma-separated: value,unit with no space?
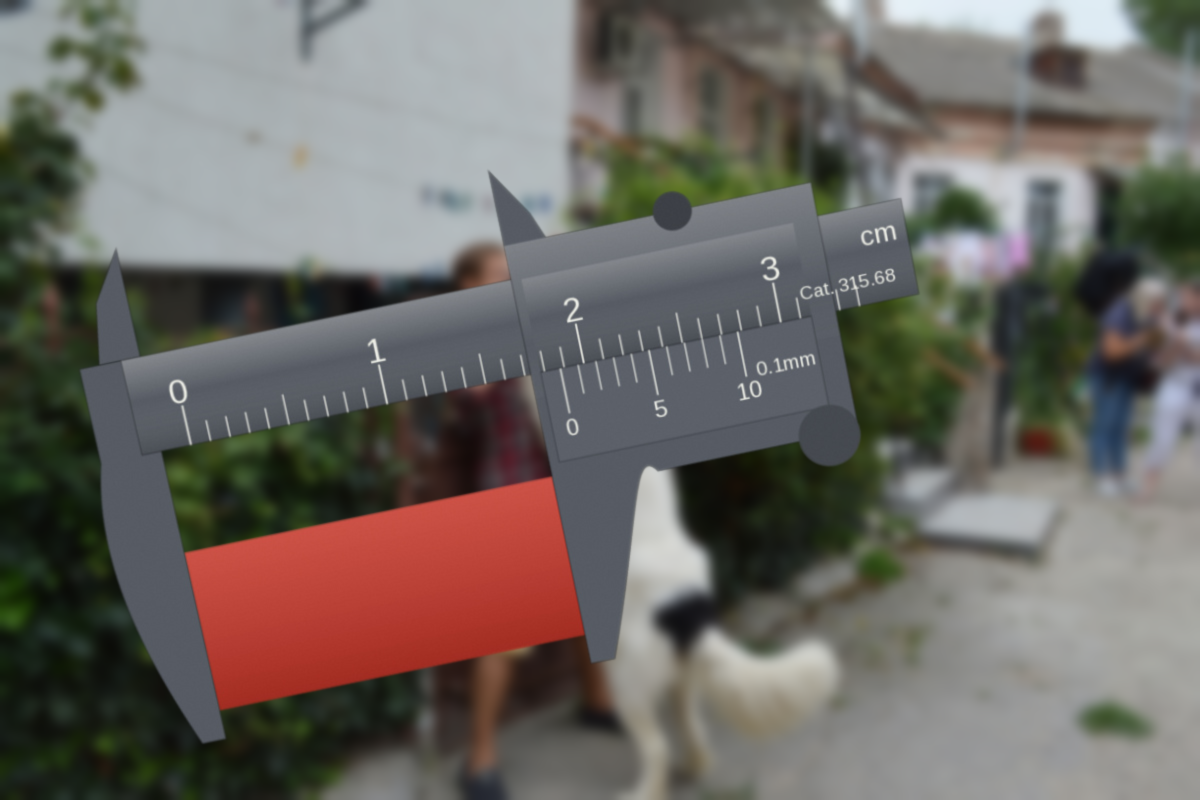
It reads 18.8,mm
